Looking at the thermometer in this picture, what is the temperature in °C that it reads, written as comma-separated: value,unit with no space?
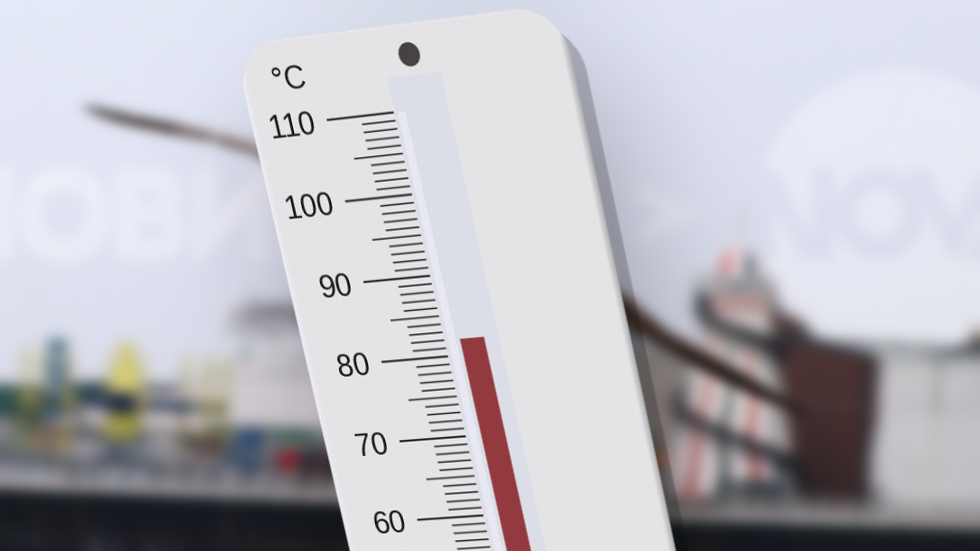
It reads 82,°C
